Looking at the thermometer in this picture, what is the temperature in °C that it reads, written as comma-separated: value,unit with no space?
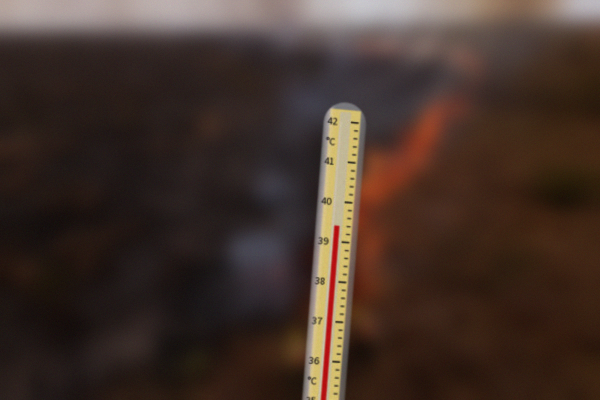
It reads 39.4,°C
